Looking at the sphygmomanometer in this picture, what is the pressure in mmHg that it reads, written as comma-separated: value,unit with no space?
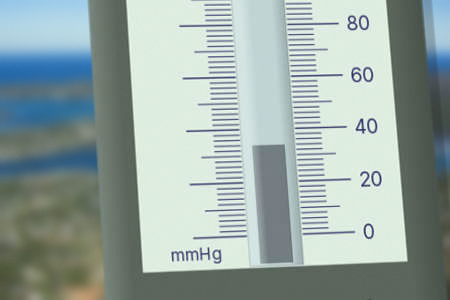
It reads 34,mmHg
